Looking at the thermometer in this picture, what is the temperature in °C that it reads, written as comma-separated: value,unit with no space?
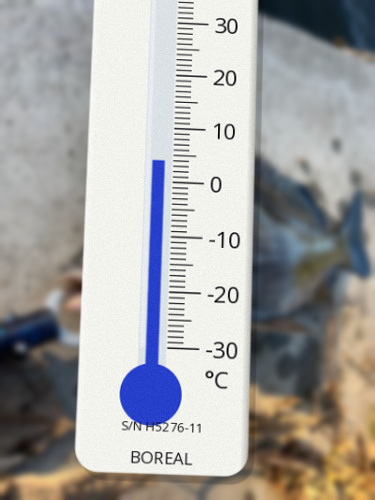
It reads 4,°C
